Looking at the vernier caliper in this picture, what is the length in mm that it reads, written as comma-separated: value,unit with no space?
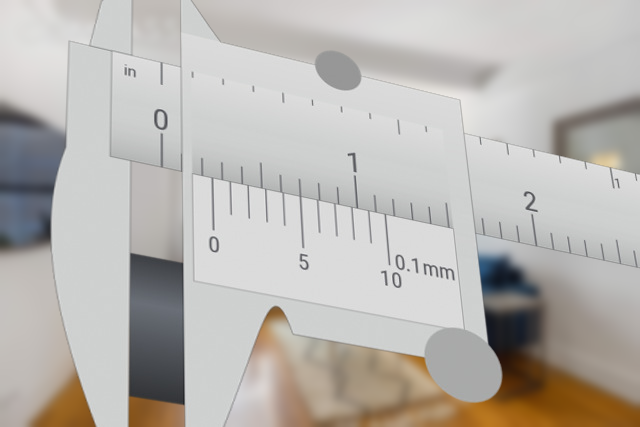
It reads 2.5,mm
